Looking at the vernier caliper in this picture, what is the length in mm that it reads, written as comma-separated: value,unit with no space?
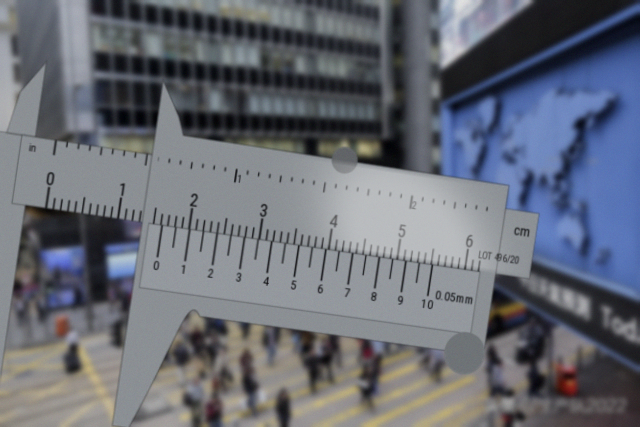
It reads 16.2,mm
